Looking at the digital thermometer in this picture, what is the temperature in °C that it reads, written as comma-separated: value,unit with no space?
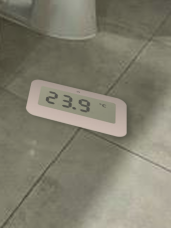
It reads 23.9,°C
